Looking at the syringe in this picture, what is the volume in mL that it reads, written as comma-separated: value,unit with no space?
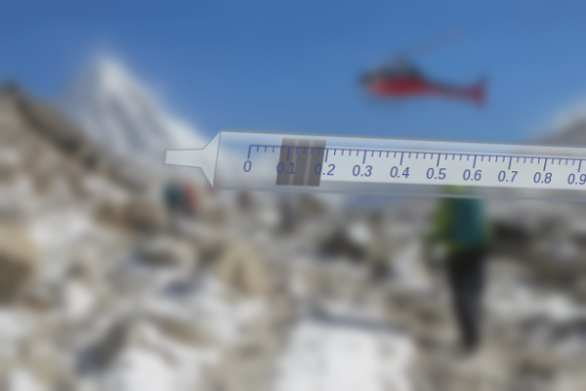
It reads 0.08,mL
